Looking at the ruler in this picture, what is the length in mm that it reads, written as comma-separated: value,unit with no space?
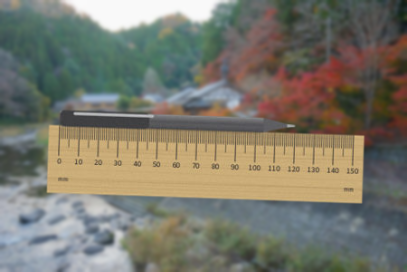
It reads 120,mm
